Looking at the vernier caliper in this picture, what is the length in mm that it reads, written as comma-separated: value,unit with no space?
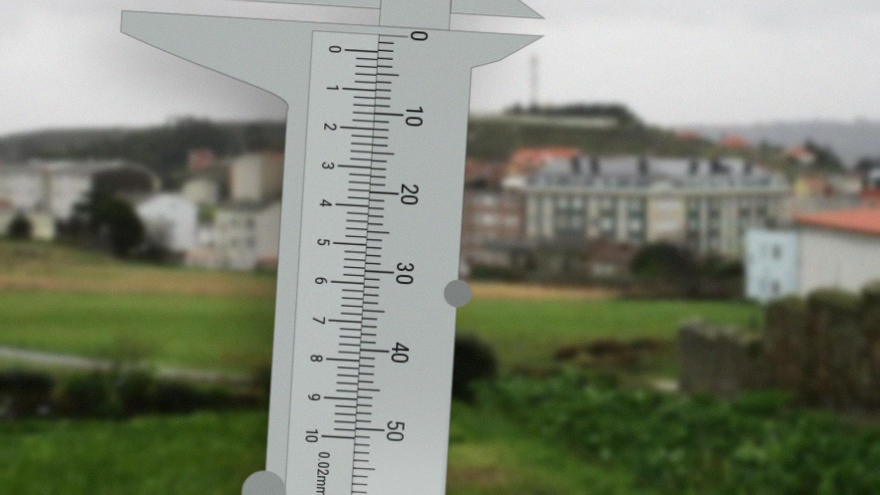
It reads 2.2,mm
